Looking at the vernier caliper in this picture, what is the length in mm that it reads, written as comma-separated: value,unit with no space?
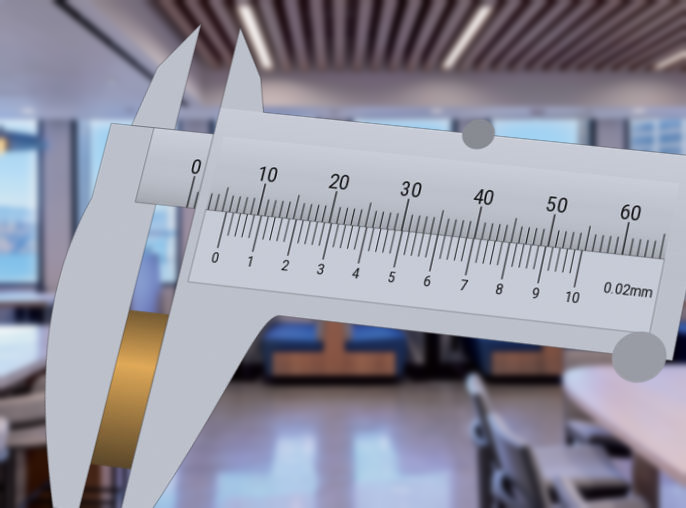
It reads 5.6,mm
